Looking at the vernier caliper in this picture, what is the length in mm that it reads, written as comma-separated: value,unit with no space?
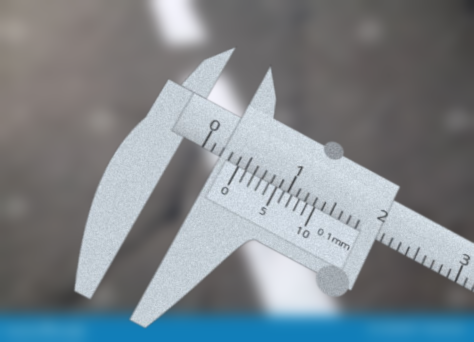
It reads 4.2,mm
